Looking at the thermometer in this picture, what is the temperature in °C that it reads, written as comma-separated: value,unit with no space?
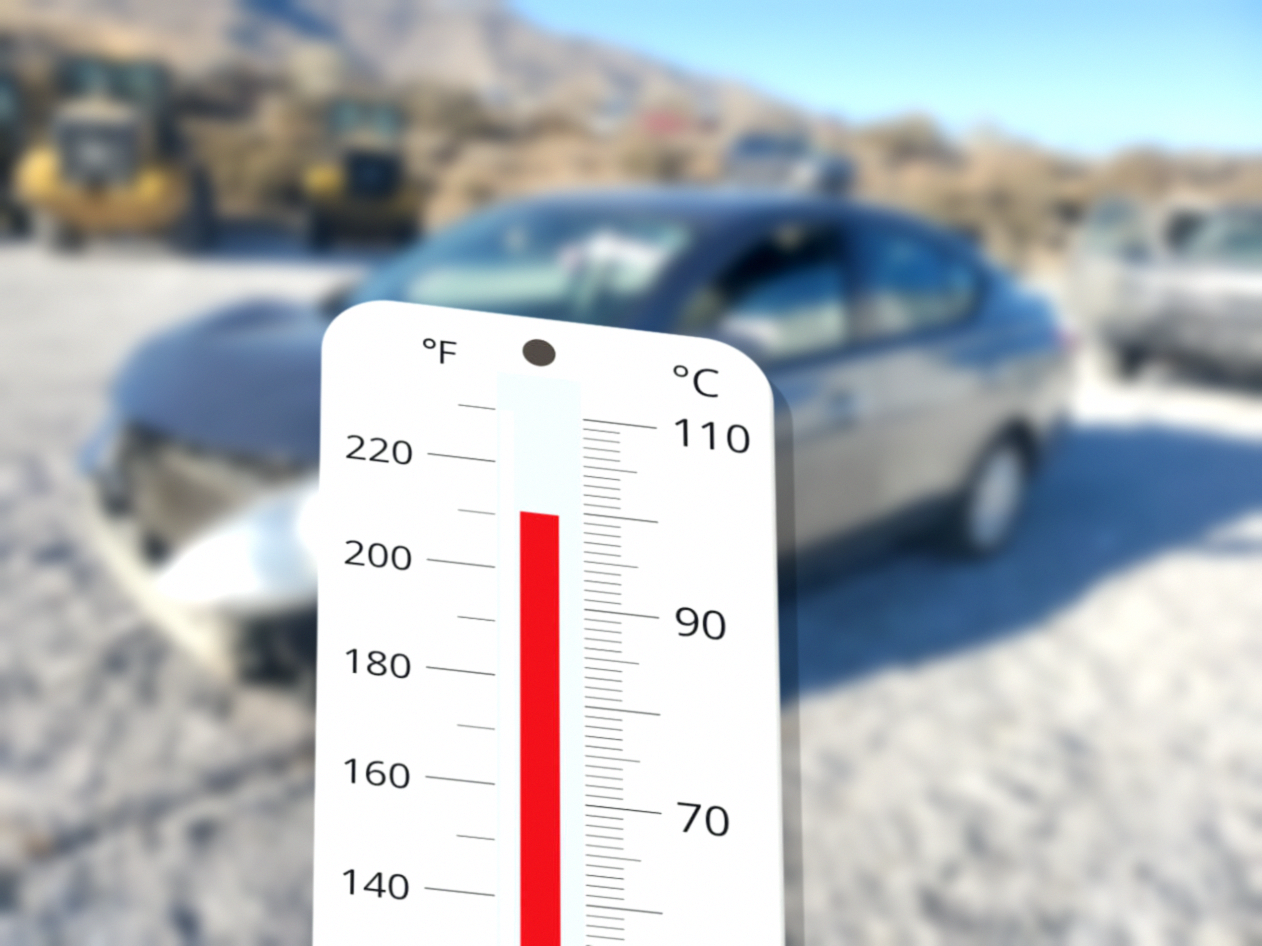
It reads 99.5,°C
